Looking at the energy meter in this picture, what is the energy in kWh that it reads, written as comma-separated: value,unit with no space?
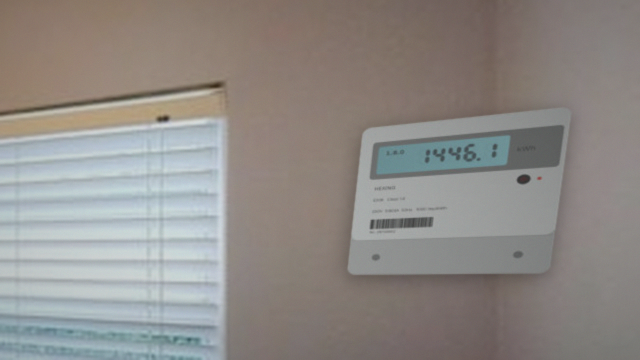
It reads 1446.1,kWh
